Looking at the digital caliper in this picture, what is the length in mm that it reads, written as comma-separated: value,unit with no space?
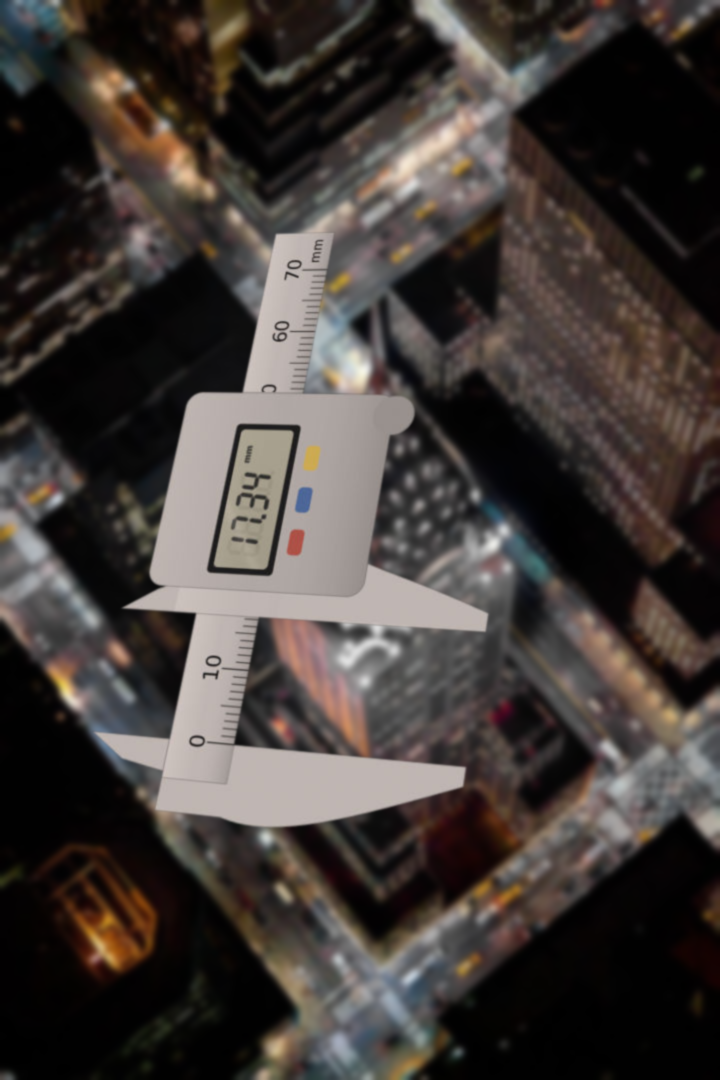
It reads 17.34,mm
